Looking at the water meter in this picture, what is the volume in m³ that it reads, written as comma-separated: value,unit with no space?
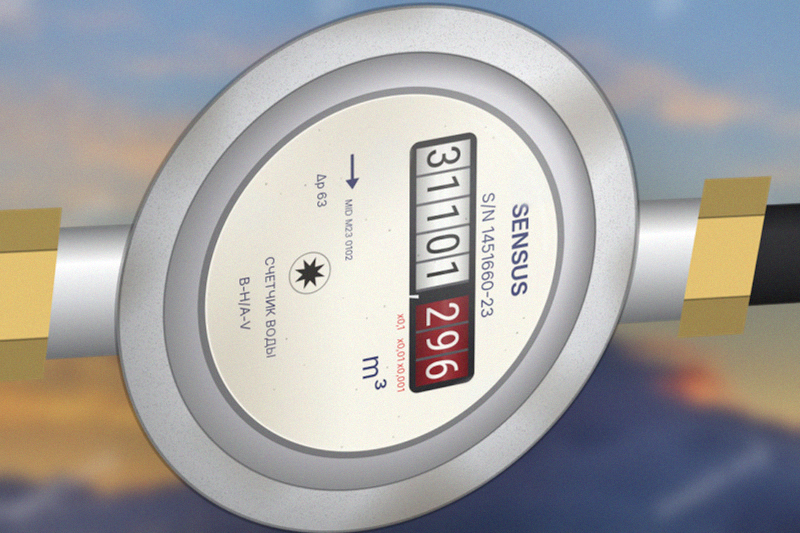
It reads 31101.296,m³
